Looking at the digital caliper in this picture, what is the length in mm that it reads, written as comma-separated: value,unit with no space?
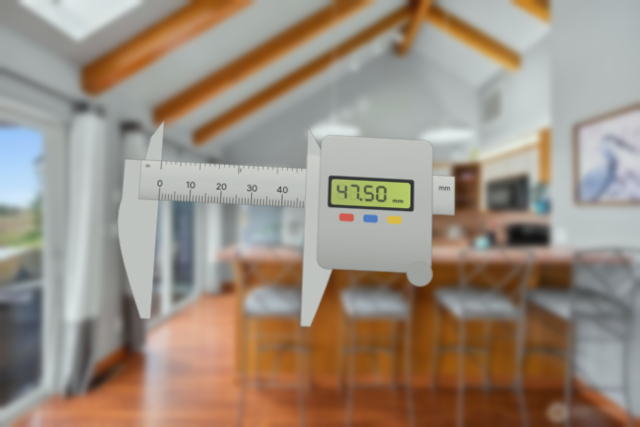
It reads 47.50,mm
